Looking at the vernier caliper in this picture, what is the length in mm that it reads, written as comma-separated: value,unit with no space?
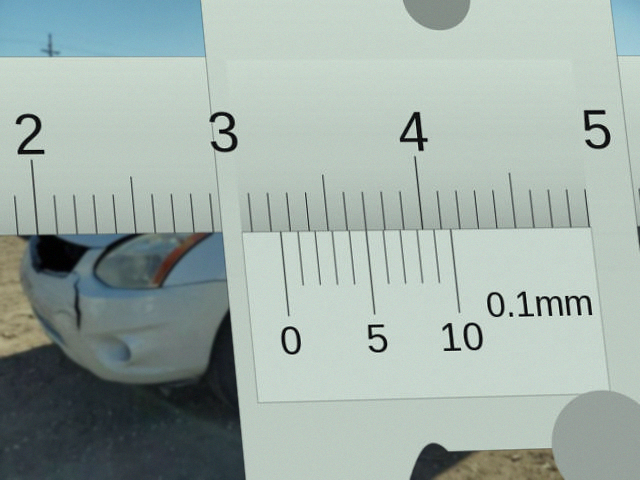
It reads 32.5,mm
